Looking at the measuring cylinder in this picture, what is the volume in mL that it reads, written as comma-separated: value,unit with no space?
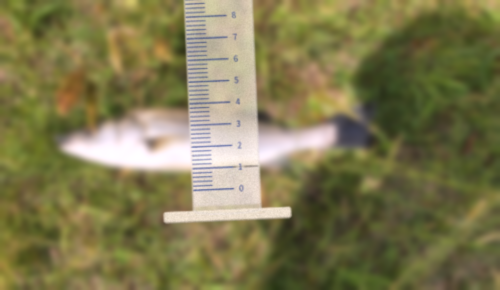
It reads 1,mL
